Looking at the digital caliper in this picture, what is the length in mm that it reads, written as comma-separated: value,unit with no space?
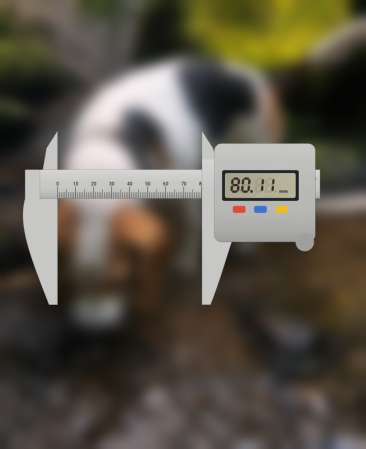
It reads 80.11,mm
